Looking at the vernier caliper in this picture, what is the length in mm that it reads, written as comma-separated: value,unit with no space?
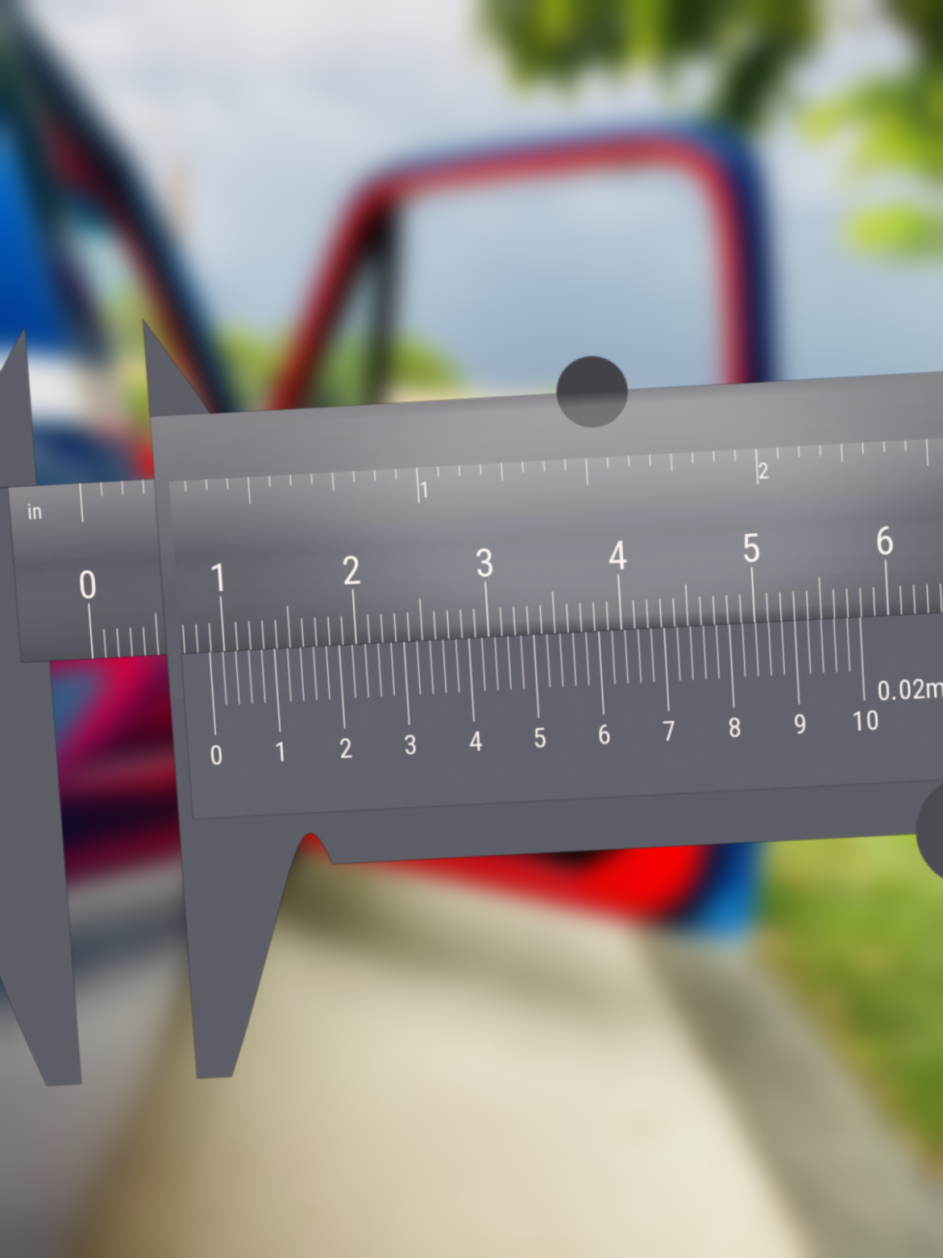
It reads 8.9,mm
